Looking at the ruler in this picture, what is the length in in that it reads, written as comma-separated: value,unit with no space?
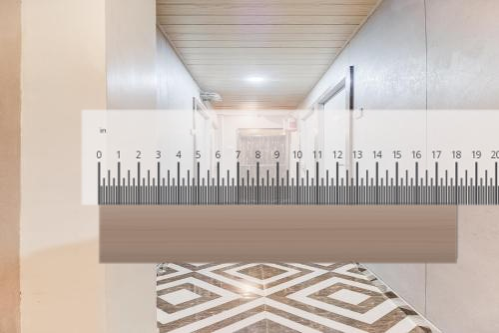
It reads 18,in
